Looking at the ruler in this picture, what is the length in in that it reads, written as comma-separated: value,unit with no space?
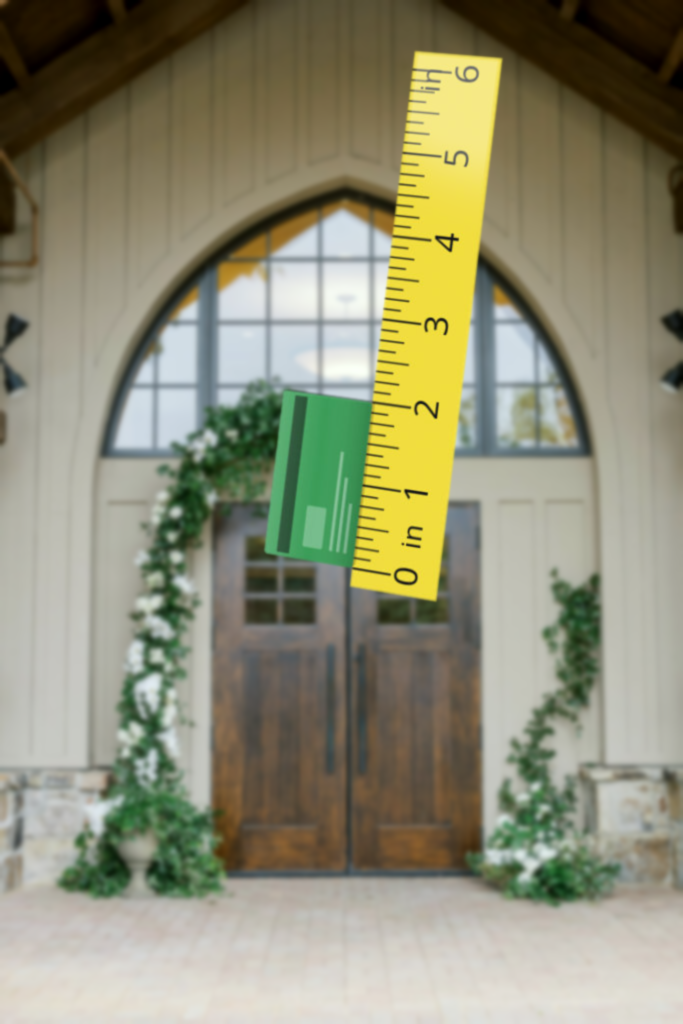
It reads 2,in
